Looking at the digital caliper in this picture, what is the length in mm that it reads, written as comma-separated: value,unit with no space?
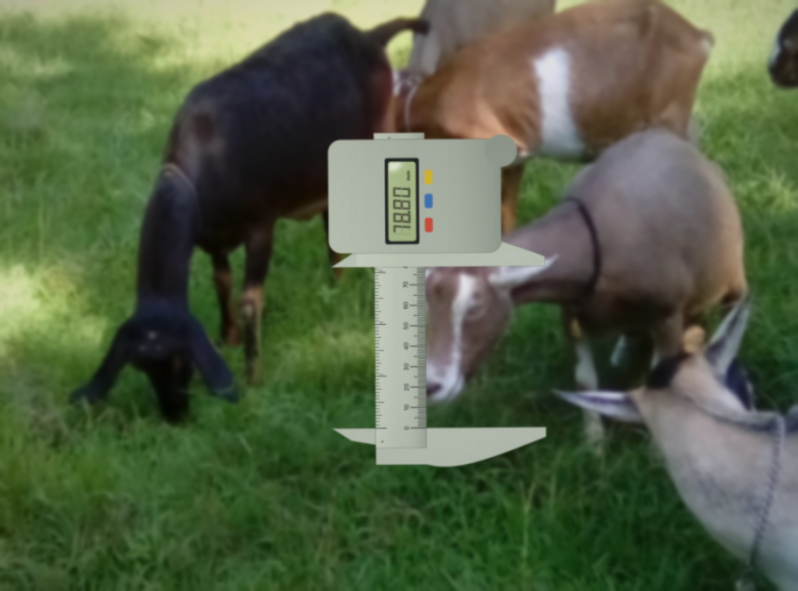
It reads 78.80,mm
